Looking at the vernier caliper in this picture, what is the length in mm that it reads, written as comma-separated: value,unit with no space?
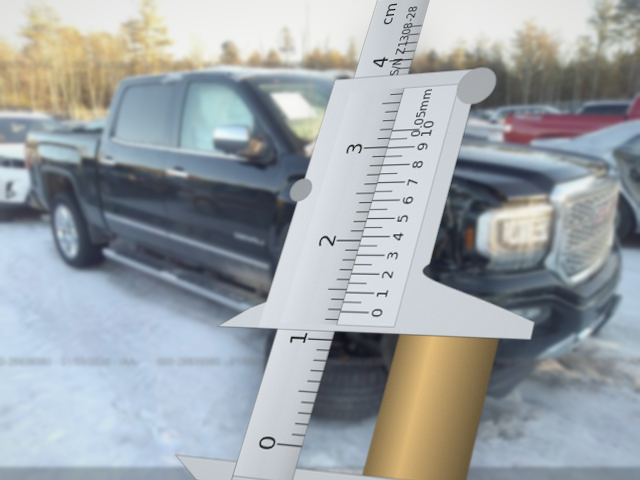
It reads 12.8,mm
